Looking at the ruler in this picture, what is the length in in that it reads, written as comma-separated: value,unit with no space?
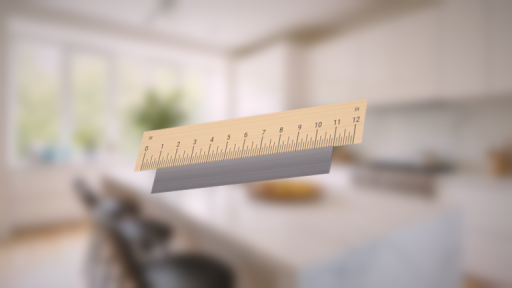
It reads 10,in
